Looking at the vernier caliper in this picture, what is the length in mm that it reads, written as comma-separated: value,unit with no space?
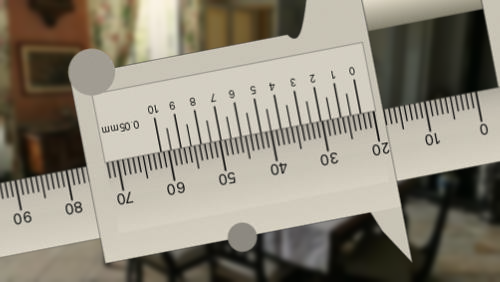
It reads 22.5,mm
